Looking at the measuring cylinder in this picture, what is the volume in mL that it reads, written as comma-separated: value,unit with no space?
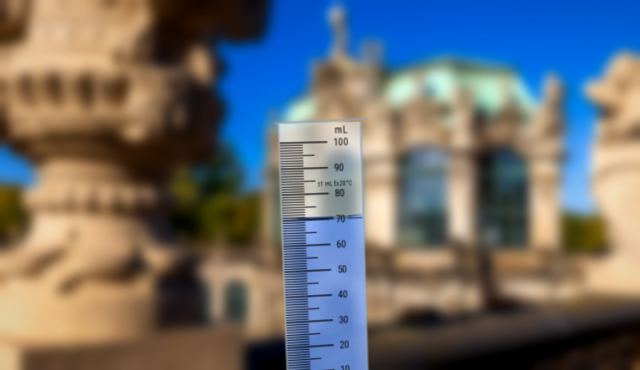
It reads 70,mL
